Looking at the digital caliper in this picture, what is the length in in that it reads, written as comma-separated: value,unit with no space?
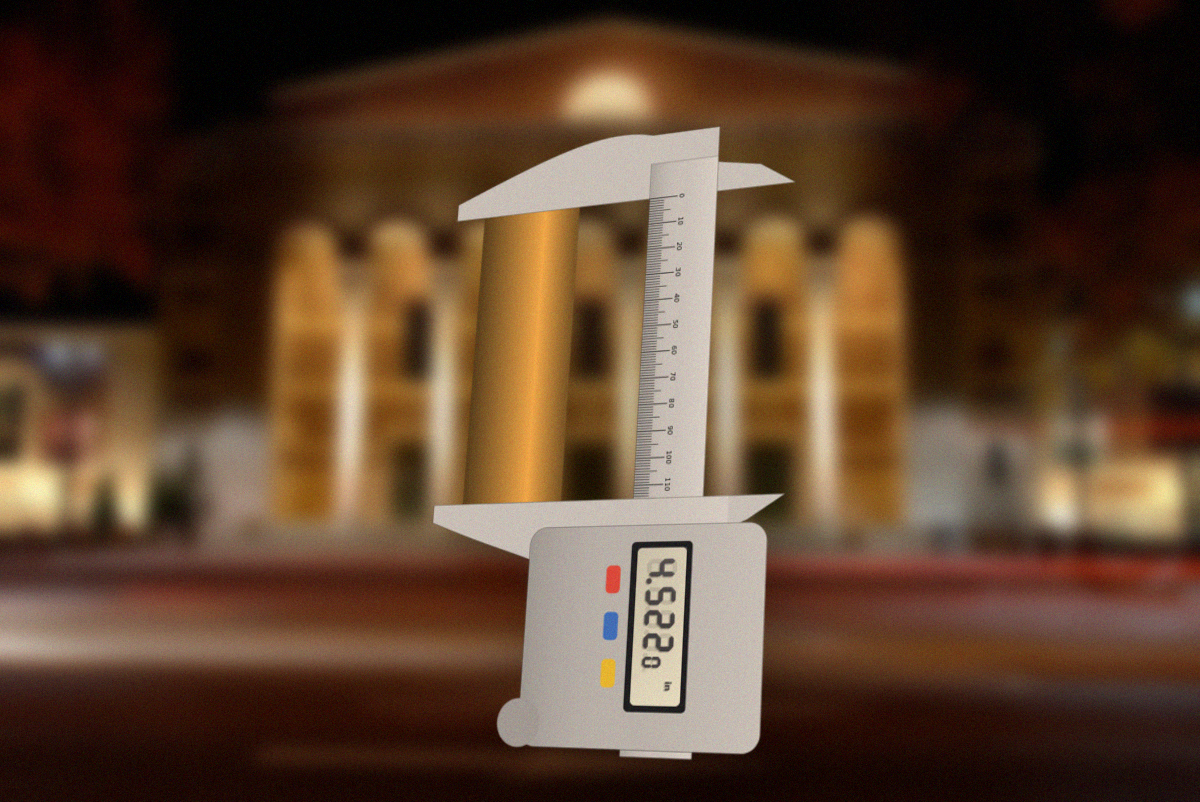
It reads 4.5220,in
